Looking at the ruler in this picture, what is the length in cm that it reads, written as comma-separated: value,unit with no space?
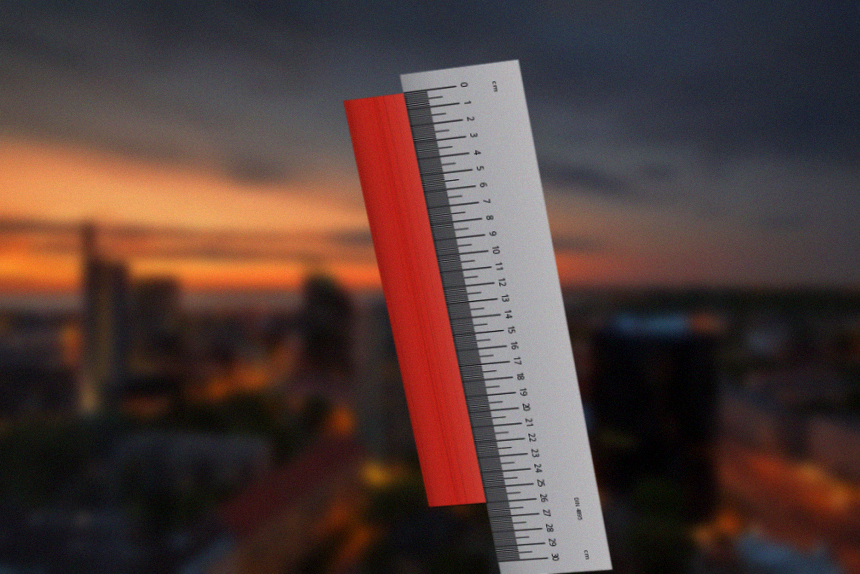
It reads 26,cm
